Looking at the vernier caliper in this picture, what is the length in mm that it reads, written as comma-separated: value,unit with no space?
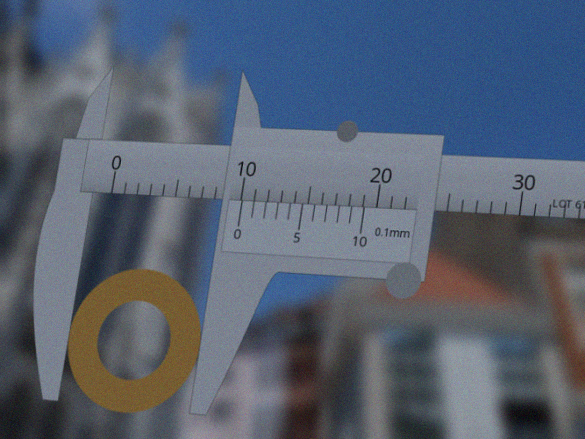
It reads 10.1,mm
